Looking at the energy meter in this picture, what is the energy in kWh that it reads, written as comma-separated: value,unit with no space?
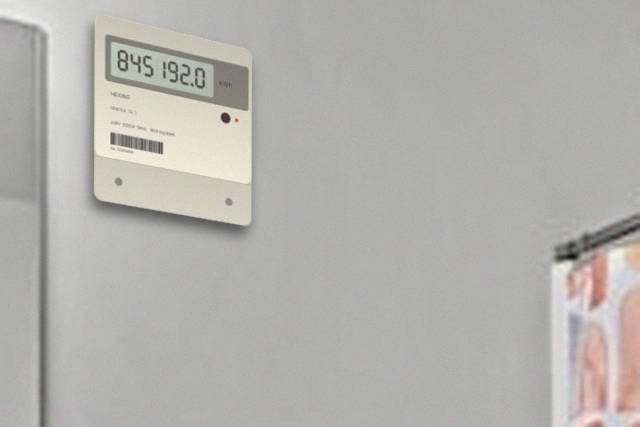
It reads 845192.0,kWh
